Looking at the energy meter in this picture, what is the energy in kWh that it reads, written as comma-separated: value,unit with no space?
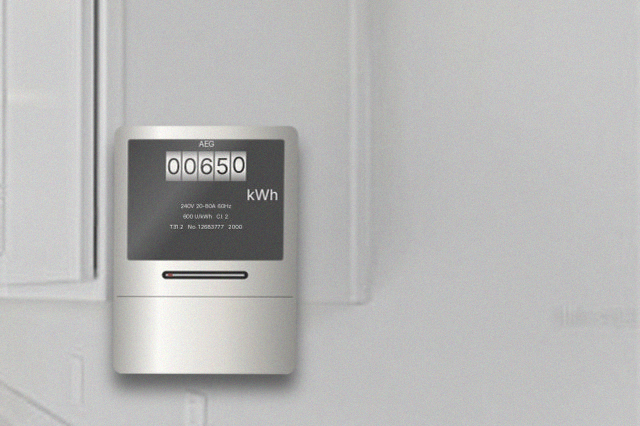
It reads 650,kWh
